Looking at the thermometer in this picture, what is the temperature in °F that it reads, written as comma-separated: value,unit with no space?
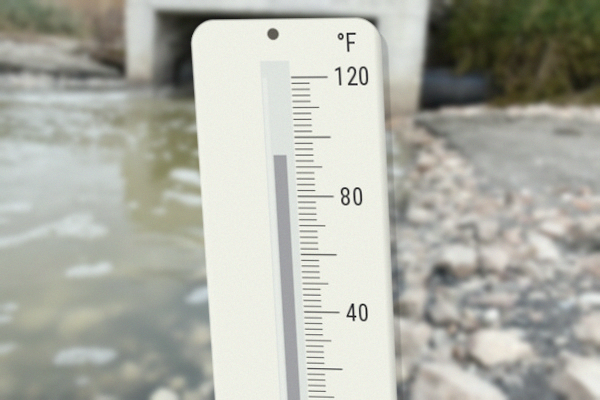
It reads 94,°F
